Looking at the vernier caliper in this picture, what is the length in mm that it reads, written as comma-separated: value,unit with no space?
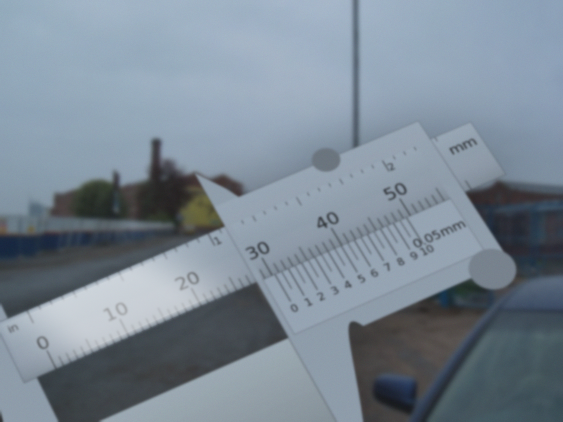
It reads 30.4,mm
